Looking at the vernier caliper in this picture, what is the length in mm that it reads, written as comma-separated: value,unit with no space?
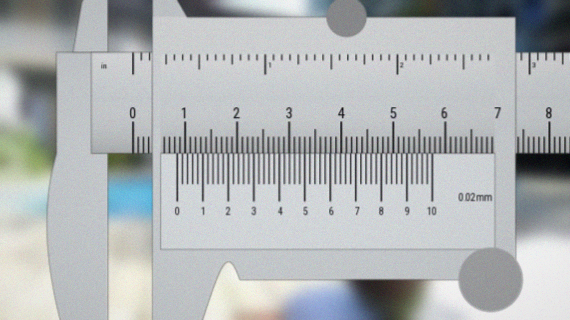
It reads 8.5,mm
